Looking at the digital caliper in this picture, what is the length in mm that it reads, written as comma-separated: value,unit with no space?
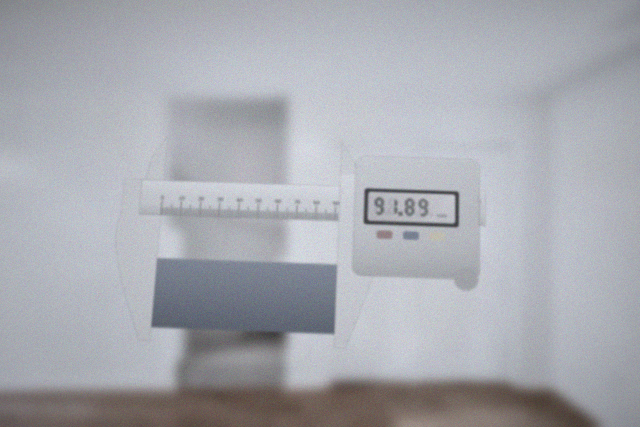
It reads 91.89,mm
